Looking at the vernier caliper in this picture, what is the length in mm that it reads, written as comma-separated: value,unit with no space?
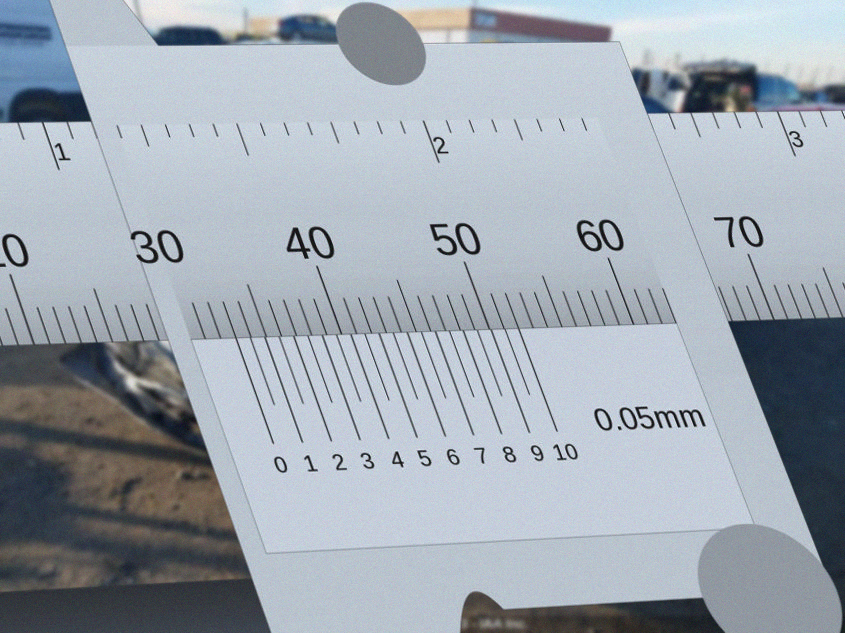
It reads 33.0,mm
